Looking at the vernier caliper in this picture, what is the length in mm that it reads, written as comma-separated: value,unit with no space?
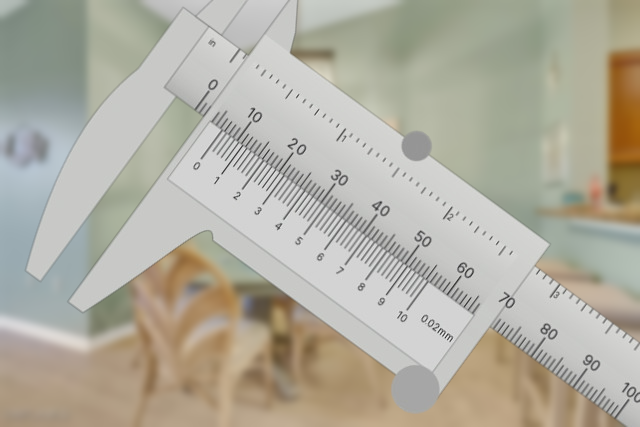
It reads 6.5,mm
